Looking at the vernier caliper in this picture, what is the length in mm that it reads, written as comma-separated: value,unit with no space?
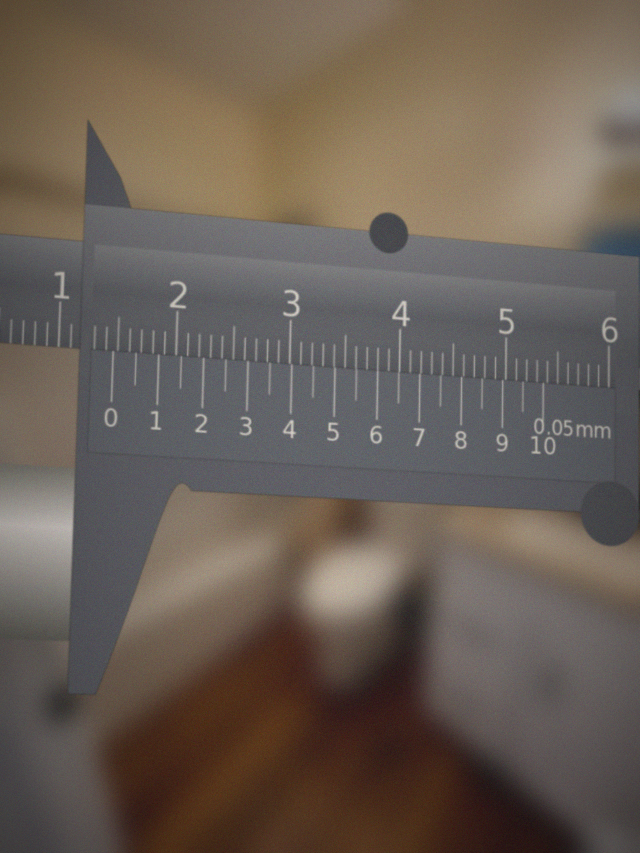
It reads 14.6,mm
